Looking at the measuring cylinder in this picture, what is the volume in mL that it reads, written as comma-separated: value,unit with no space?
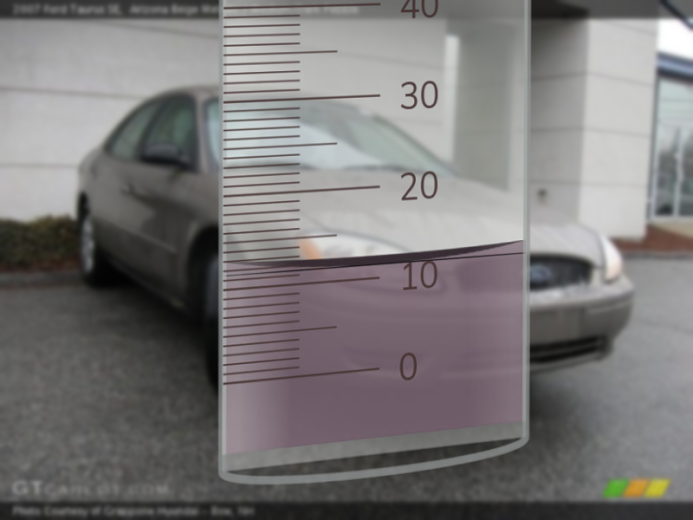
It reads 11.5,mL
